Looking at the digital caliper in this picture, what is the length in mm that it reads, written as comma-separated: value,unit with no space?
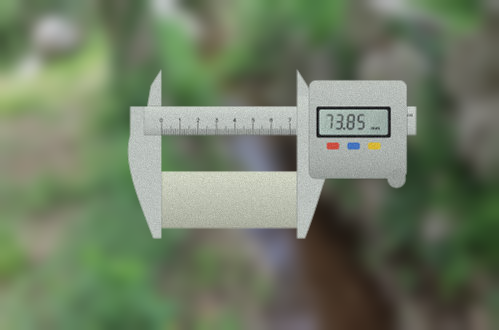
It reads 73.85,mm
